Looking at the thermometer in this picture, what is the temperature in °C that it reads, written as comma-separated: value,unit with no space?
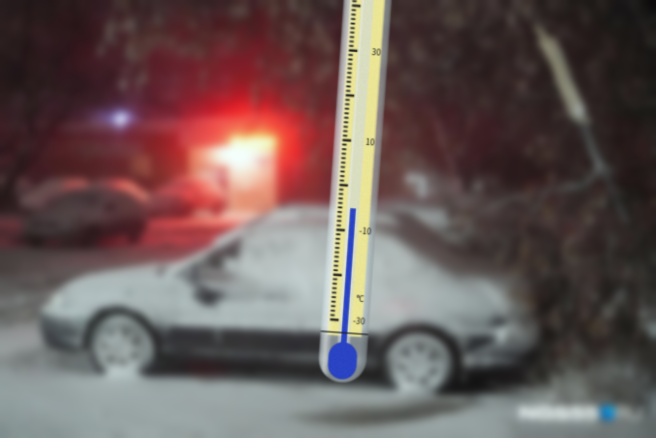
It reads -5,°C
